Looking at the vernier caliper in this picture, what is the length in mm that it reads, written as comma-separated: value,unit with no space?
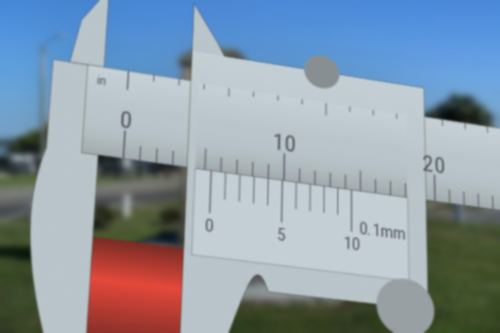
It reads 5.4,mm
